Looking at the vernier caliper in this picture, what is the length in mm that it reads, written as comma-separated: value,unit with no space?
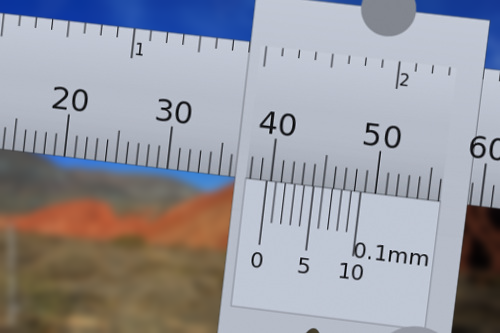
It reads 39.6,mm
